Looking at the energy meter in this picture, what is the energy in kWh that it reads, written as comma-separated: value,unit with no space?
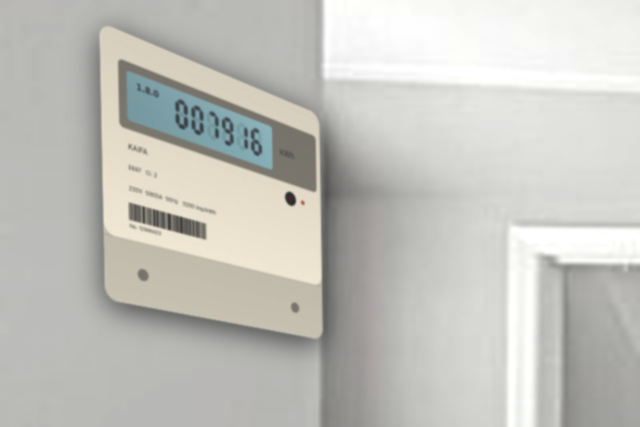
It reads 7916,kWh
